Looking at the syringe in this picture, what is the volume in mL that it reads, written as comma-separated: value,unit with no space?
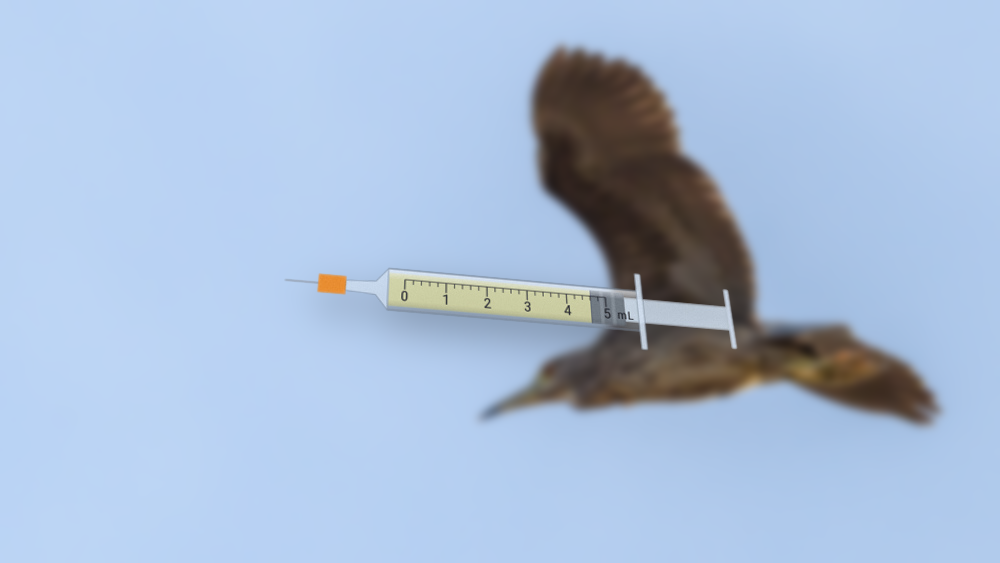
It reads 4.6,mL
